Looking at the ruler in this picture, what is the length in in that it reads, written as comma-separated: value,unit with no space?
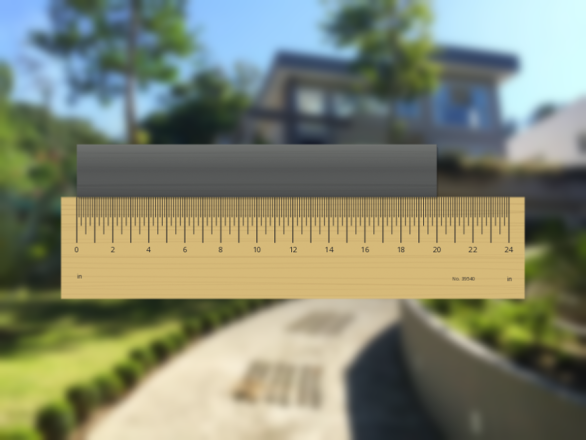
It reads 20,in
